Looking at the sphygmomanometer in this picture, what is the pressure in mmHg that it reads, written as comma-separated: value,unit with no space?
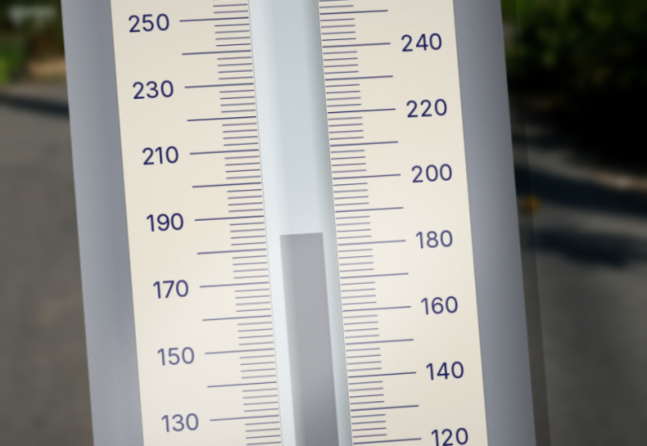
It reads 184,mmHg
